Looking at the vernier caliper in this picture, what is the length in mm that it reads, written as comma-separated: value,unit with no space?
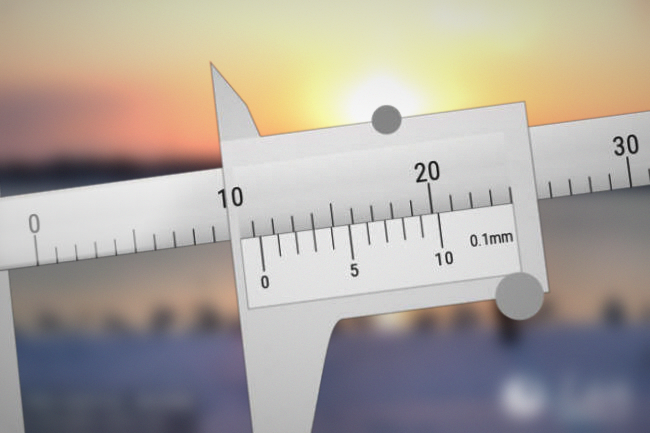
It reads 11.3,mm
